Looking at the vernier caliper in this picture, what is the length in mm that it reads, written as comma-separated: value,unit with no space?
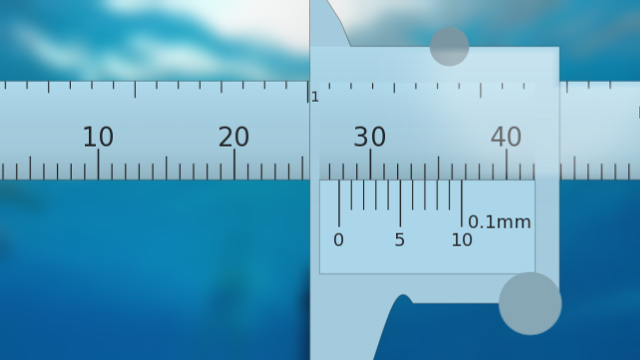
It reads 27.7,mm
